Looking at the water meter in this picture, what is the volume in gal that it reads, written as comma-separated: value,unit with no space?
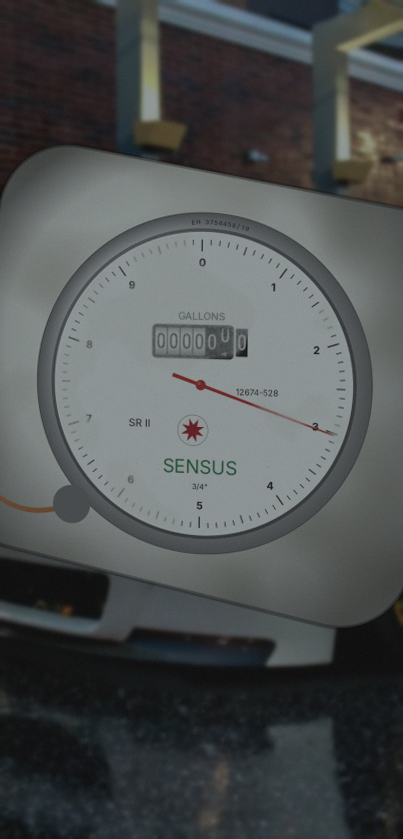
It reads 3.0,gal
